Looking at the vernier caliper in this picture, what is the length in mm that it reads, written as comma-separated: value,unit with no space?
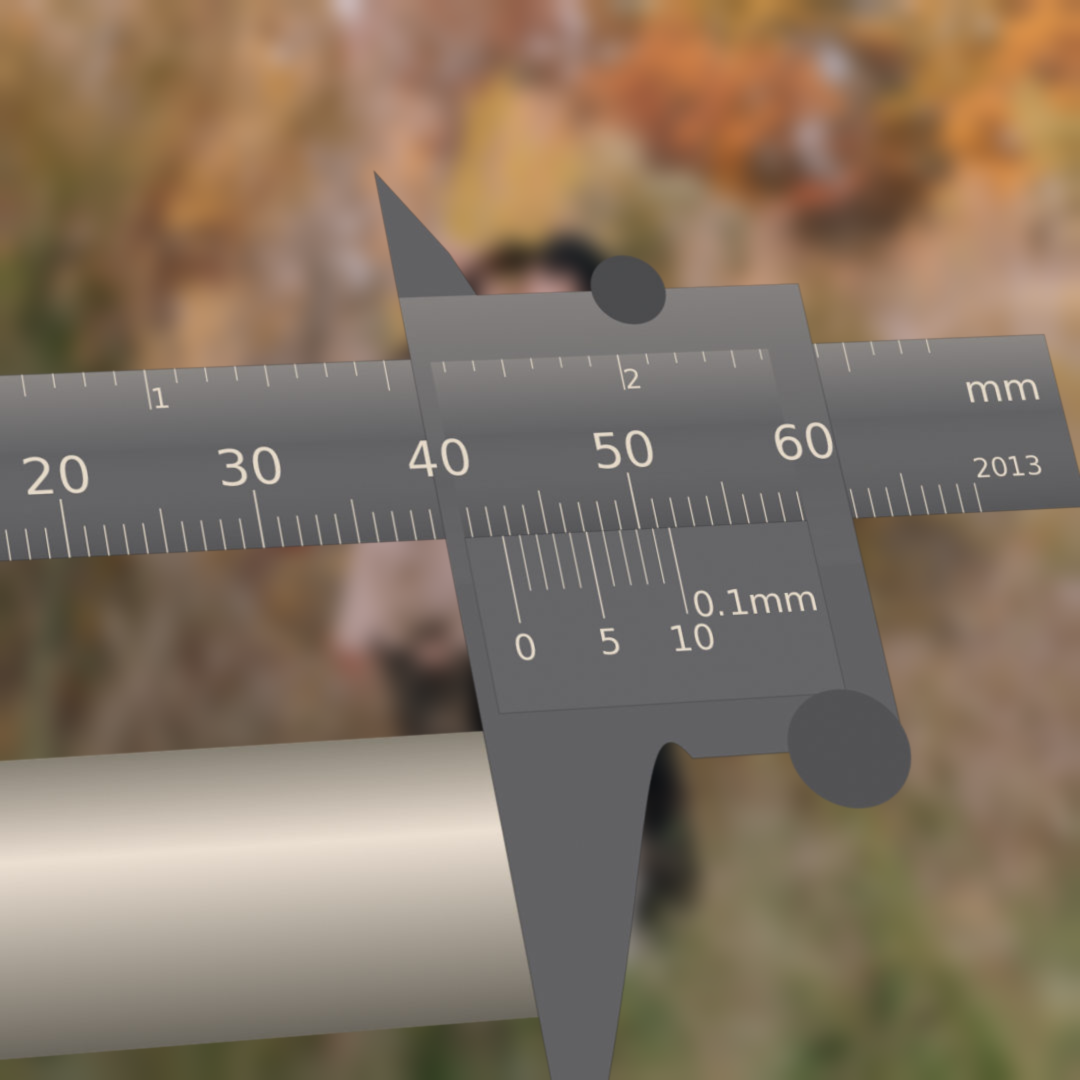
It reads 42.6,mm
